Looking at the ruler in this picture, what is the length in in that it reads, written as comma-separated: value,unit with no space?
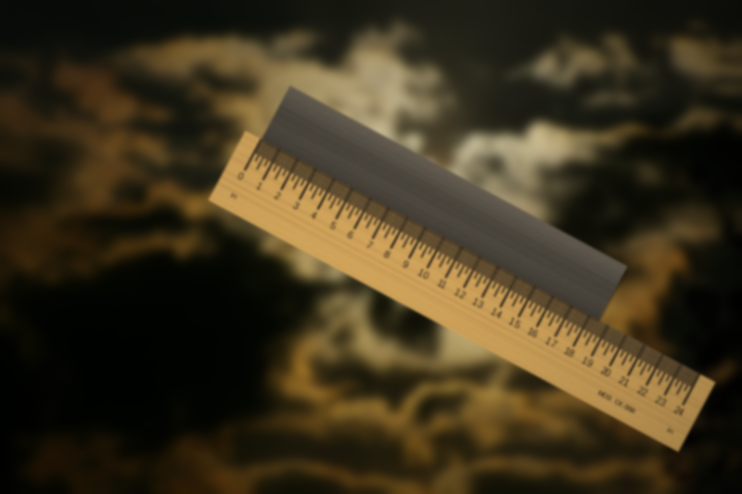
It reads 18.5,in
